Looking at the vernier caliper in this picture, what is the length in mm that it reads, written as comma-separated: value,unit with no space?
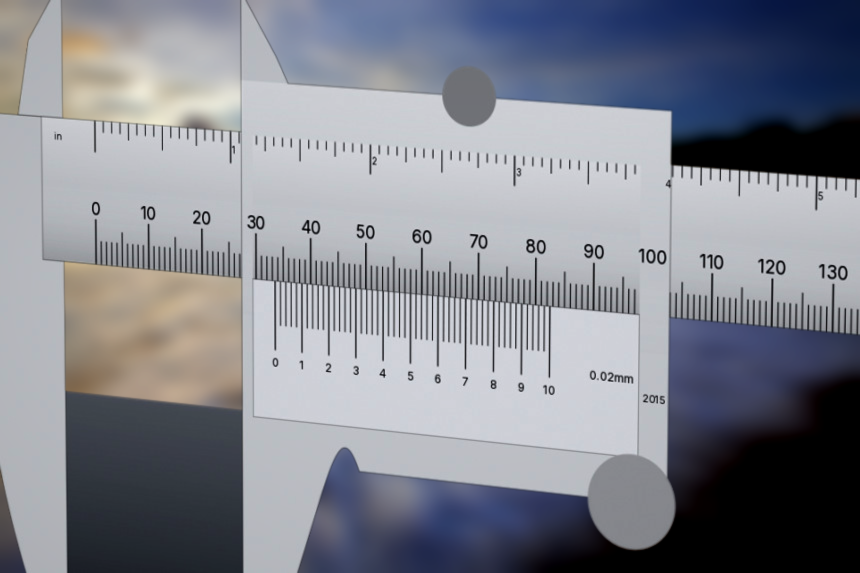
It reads 33.5,mm
